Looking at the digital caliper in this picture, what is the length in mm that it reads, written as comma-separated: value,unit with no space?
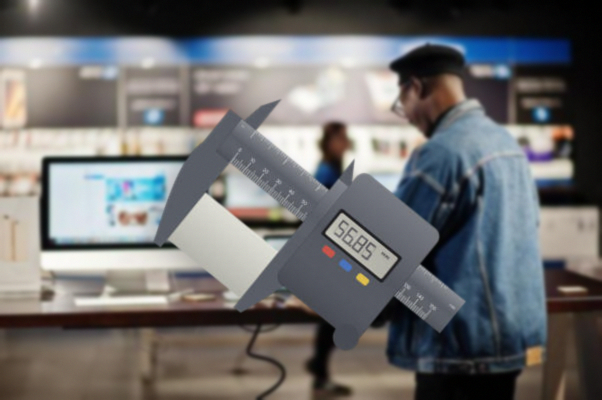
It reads 56.85,mm
